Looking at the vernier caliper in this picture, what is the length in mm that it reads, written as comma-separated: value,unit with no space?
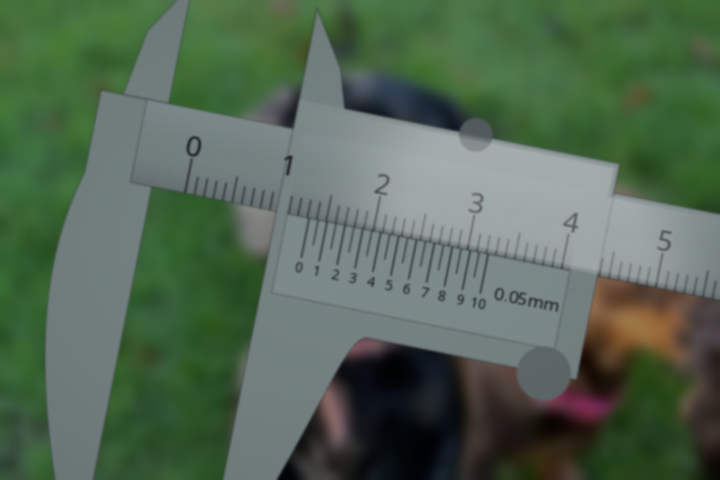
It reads 13.2,mm
